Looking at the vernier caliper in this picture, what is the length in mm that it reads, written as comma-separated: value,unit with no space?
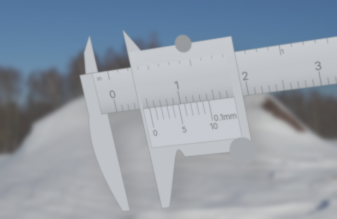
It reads 5.2,mm
